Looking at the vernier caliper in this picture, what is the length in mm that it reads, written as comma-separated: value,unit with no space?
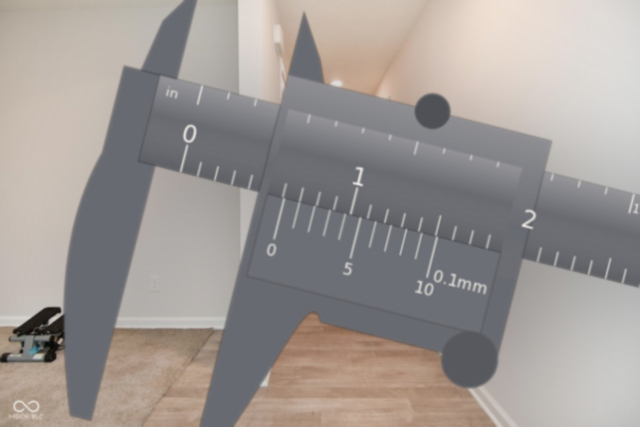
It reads 6.1,mm
